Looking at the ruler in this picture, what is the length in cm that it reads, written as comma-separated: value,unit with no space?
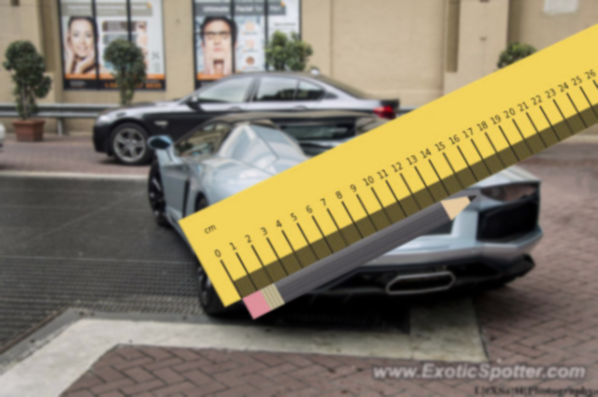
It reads 15.5,cm
